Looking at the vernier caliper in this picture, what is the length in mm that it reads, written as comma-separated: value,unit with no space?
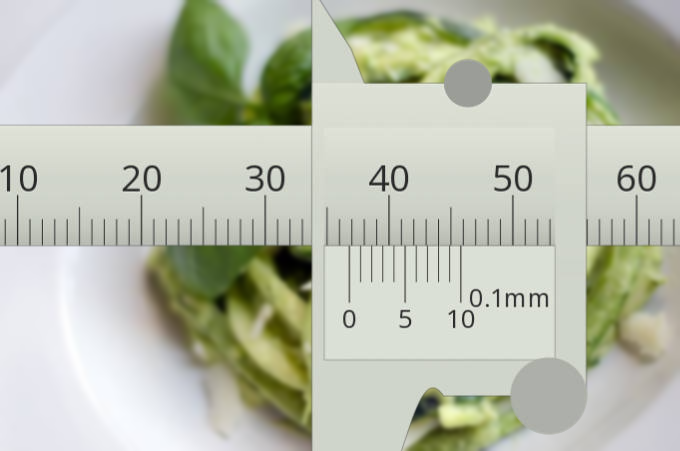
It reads 36.8,mm
